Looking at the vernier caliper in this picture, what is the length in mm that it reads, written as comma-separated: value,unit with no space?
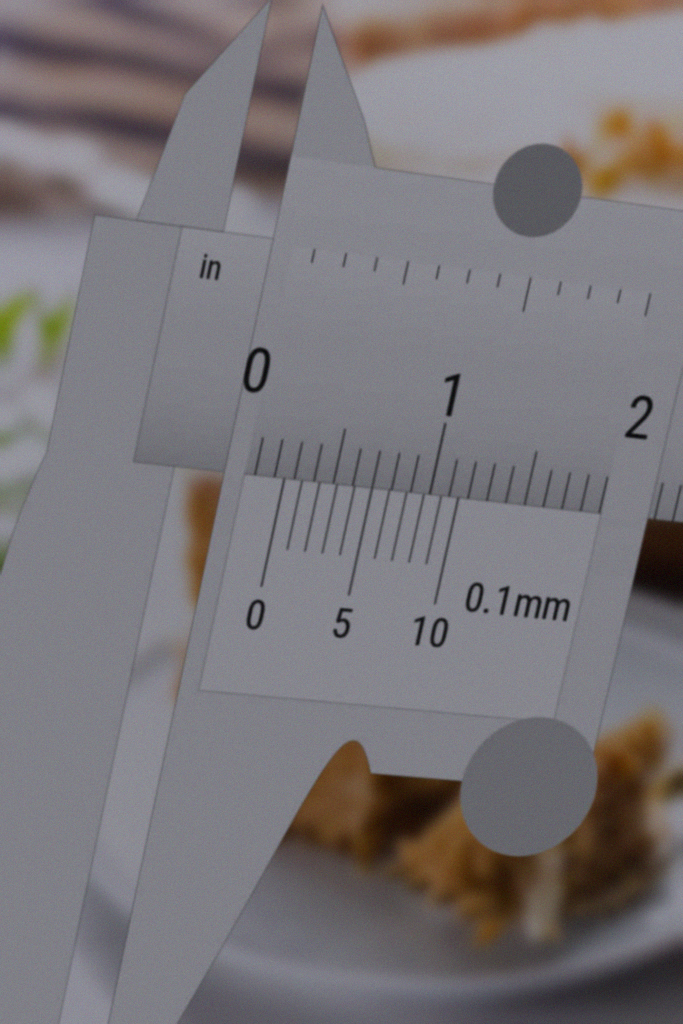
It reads 2.5,mm
